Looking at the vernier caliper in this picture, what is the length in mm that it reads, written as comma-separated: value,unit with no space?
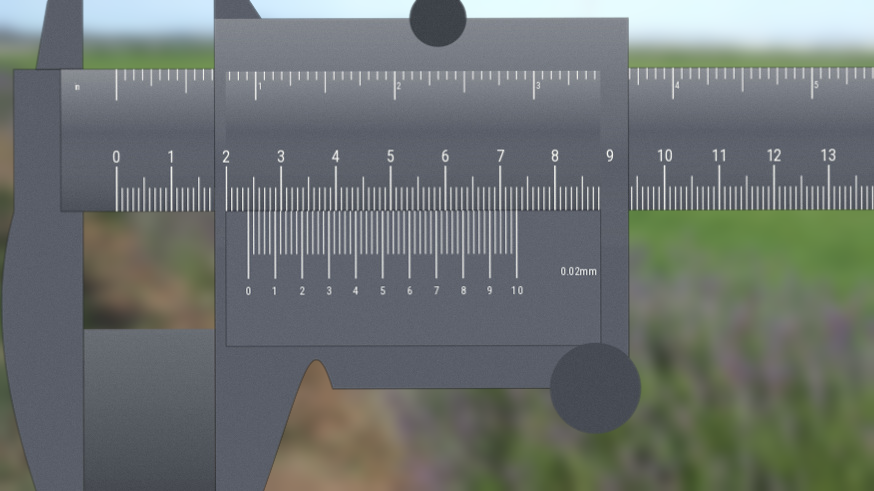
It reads 24.0,mm
